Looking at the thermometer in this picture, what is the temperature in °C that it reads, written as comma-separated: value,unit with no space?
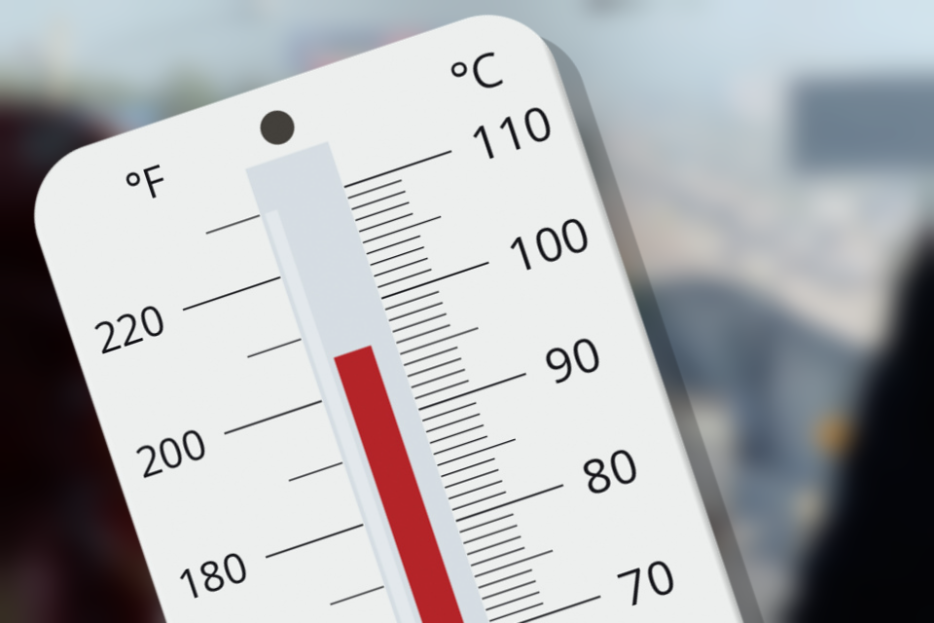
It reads 96.5,°C
